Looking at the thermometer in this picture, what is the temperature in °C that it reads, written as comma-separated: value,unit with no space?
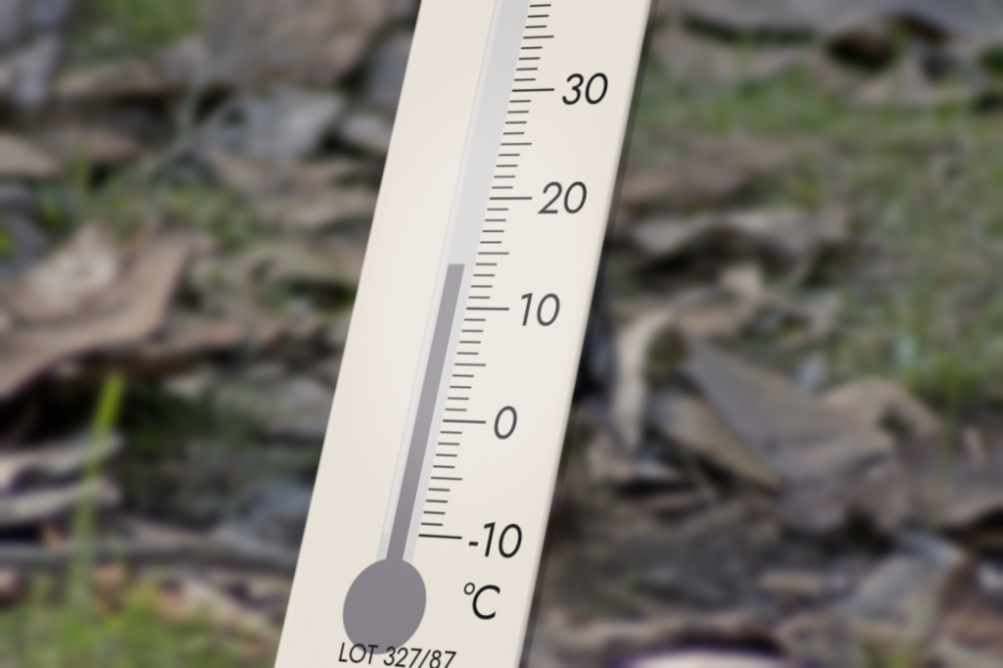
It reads 14,°C
